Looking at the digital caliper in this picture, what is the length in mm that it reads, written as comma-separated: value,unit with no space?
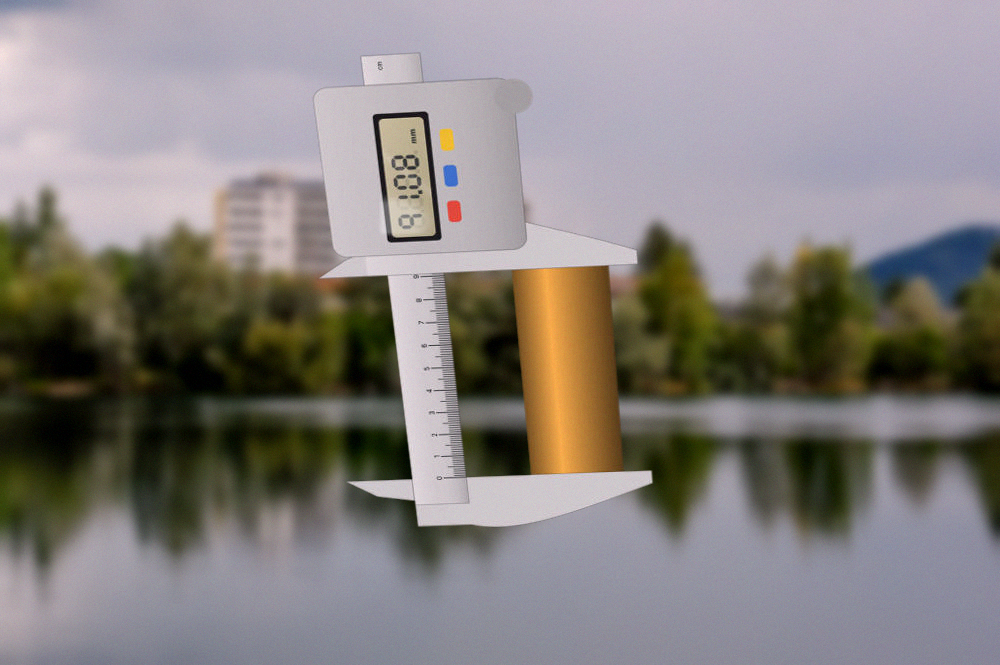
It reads 91.08,mm
